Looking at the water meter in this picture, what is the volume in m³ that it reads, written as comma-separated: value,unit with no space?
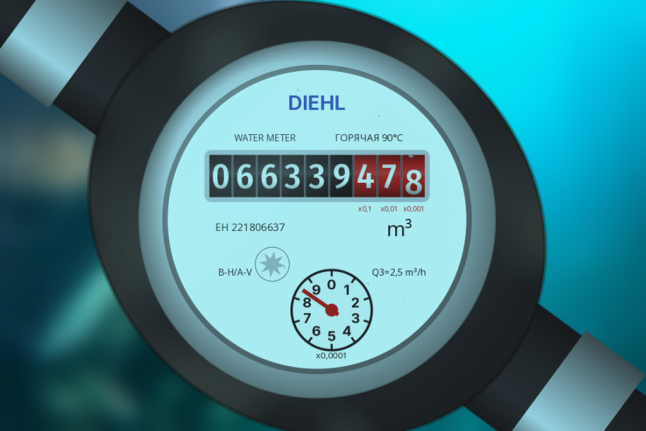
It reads 66339.4778,m³
